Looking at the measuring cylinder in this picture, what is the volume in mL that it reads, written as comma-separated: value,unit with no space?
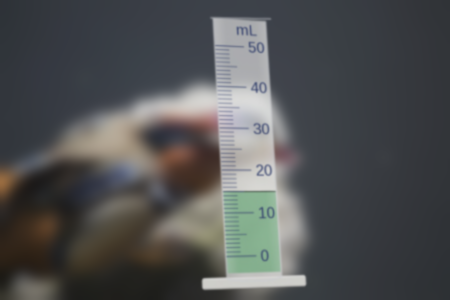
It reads 15,mL
